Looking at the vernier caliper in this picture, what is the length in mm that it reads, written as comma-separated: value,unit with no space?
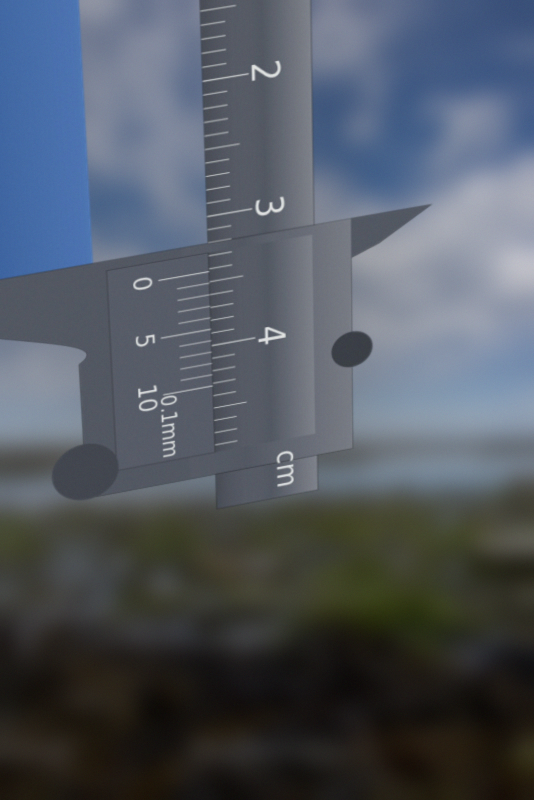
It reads 34.2,mm
